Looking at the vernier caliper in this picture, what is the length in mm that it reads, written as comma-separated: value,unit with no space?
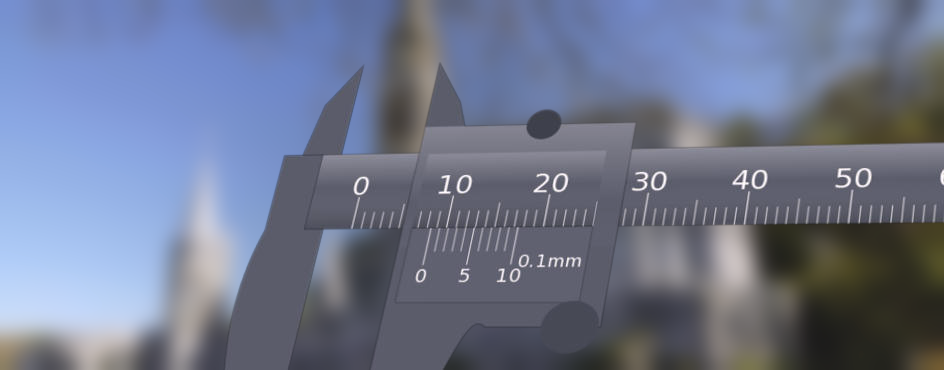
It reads 8.4,mm
